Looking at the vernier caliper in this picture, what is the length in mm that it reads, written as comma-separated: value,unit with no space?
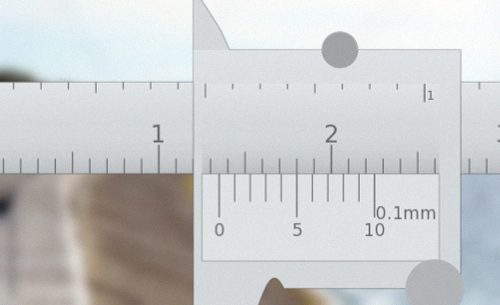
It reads 13.5,mm
